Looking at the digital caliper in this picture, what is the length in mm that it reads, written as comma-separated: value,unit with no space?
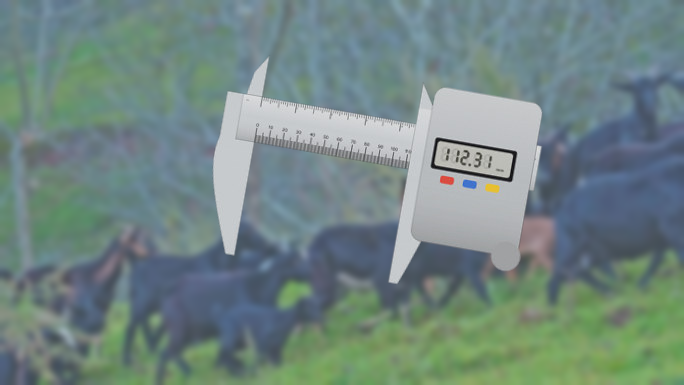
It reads 112.31,mm
